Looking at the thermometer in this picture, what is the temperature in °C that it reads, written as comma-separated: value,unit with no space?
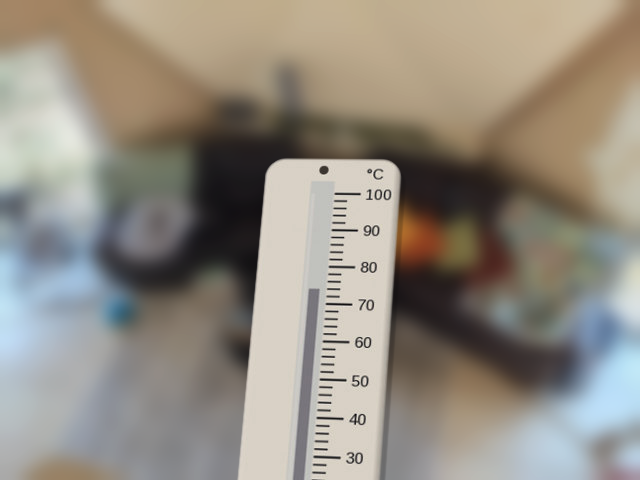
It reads 74,°C
